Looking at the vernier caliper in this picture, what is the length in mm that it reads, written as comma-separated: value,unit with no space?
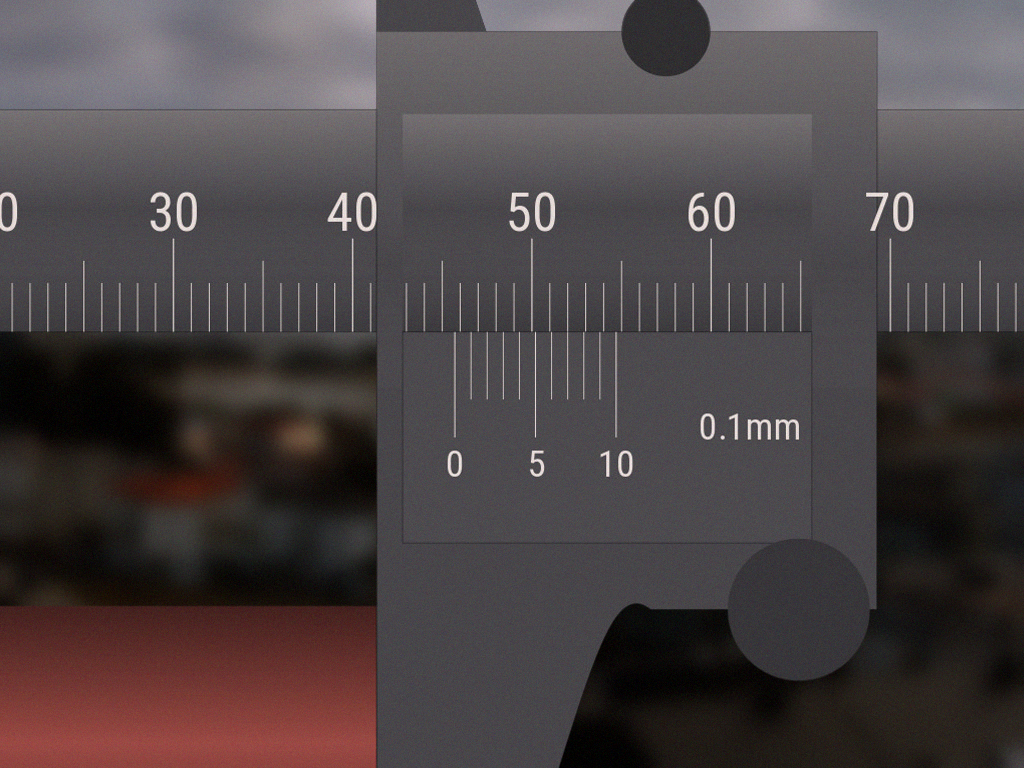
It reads 45.7,mm
